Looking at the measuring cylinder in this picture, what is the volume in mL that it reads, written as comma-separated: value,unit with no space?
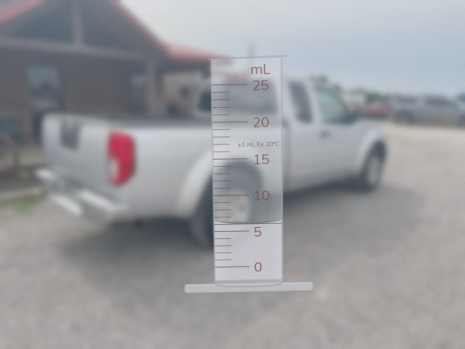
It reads 6,mL
